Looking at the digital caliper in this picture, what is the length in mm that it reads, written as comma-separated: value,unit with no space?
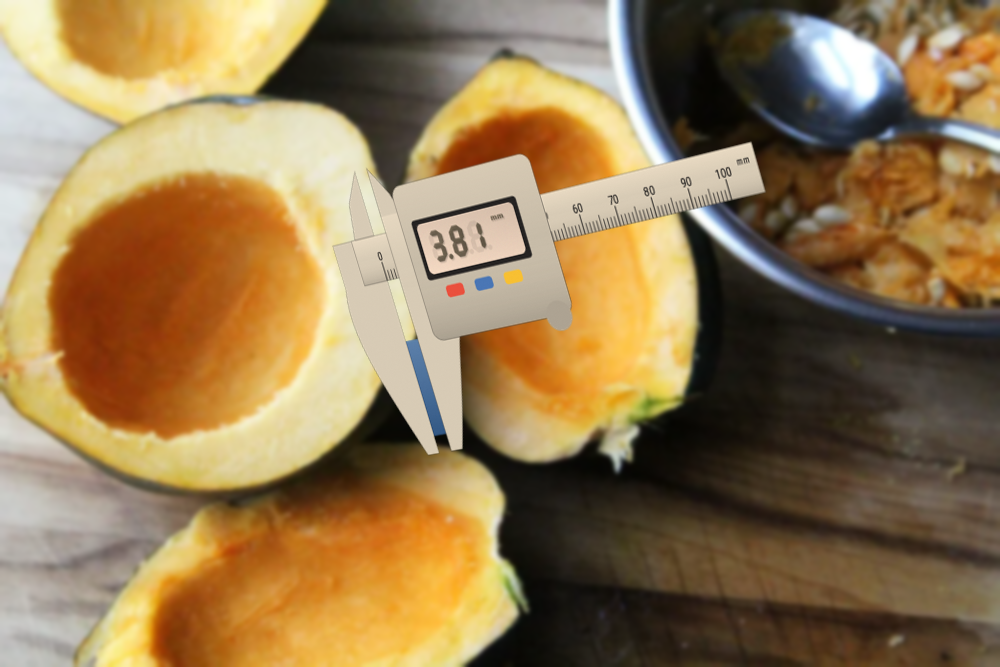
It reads 3.81,mm
